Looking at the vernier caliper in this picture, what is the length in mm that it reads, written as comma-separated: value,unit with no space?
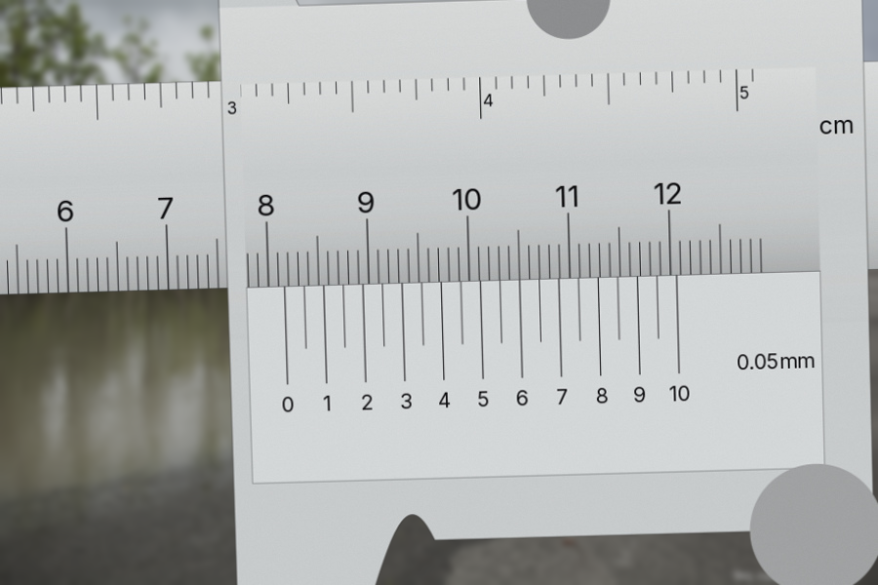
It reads 81.6,mm
